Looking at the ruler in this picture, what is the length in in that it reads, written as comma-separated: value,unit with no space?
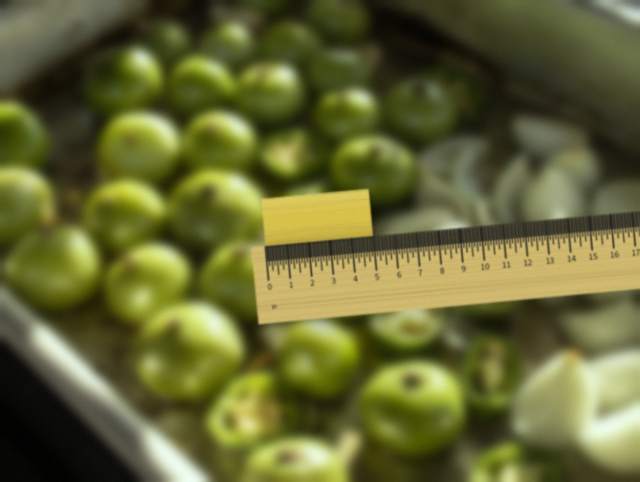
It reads 5,in
